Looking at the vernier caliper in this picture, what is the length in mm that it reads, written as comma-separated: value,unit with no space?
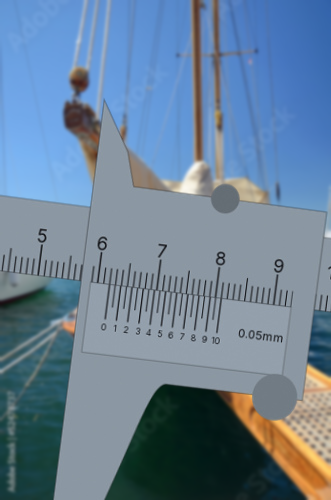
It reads 62.0,mm
